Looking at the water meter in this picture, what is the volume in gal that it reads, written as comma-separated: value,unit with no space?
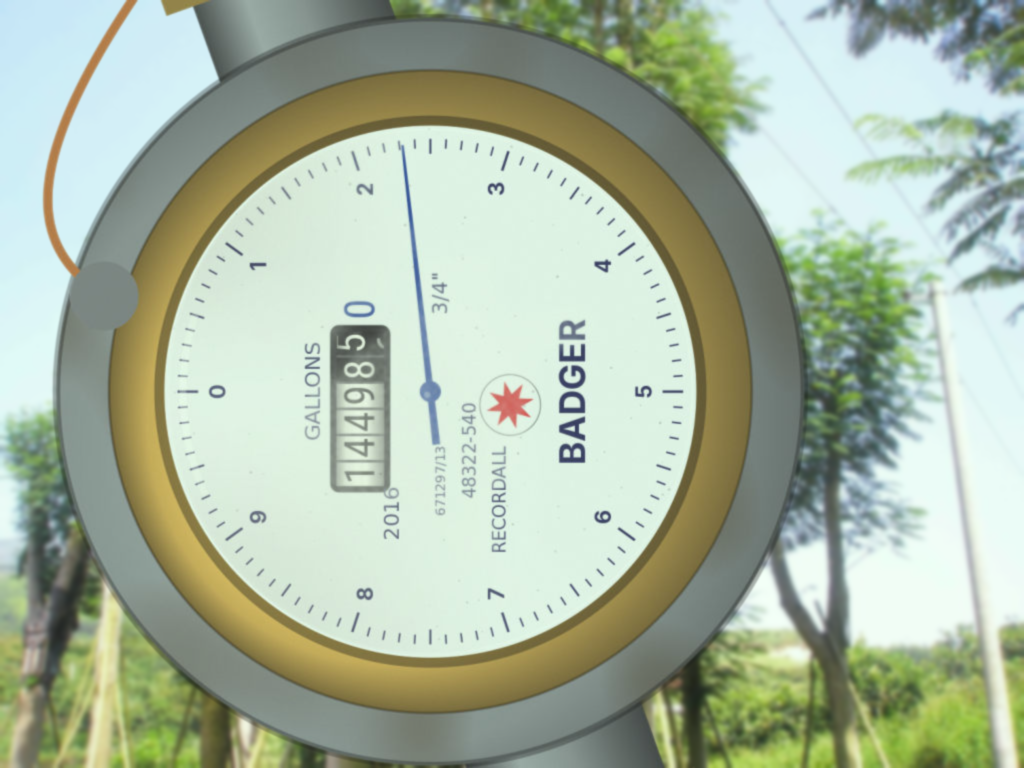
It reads 1449852.3,gal
